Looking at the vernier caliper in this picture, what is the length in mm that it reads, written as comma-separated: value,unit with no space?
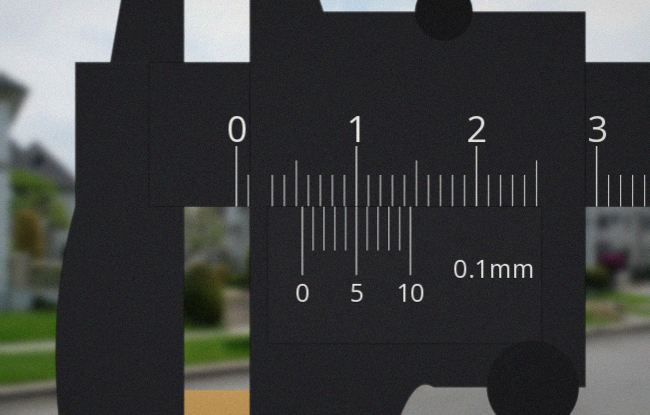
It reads 5.5,mm
